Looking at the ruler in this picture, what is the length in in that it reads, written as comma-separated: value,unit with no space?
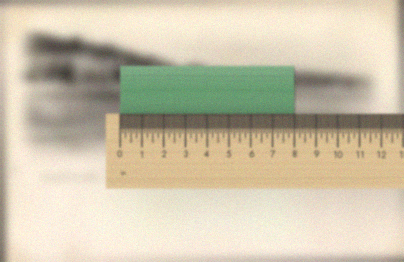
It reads 8,in
